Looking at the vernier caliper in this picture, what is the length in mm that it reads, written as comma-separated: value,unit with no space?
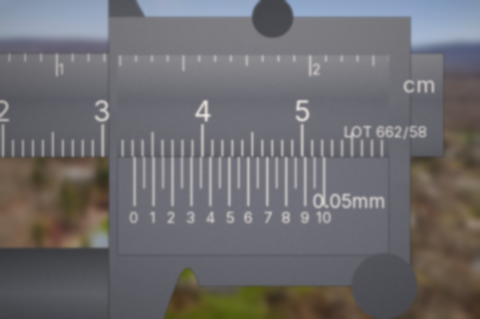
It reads 33.2,mm
